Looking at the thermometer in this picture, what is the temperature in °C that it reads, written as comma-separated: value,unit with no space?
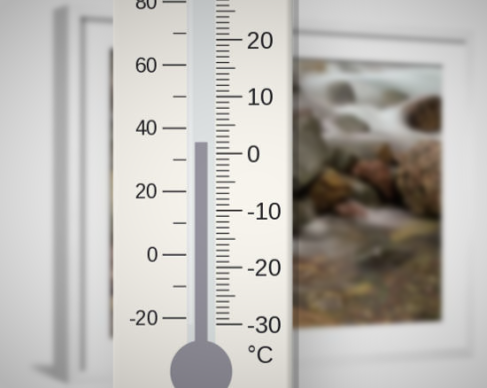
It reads 2,°C
